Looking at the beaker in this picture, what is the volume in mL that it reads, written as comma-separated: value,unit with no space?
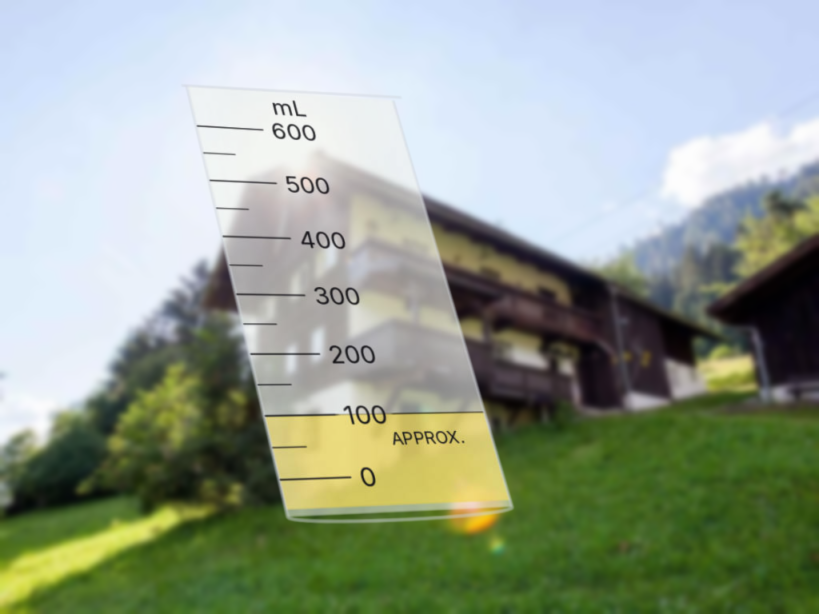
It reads 100,mL
